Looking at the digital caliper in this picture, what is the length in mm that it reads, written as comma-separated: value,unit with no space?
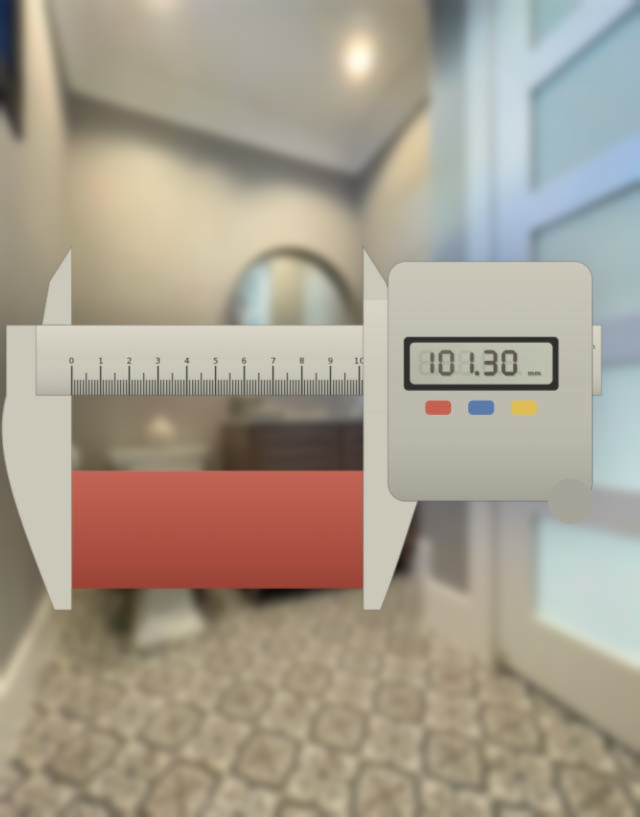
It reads 101.30,mm
